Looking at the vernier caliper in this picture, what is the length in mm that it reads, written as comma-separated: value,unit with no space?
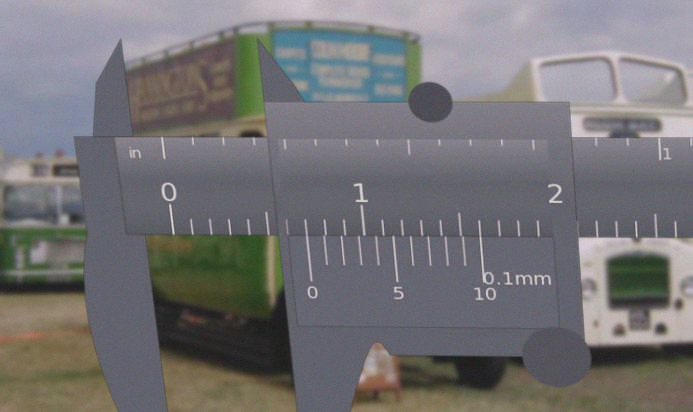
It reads 7.0,mm
